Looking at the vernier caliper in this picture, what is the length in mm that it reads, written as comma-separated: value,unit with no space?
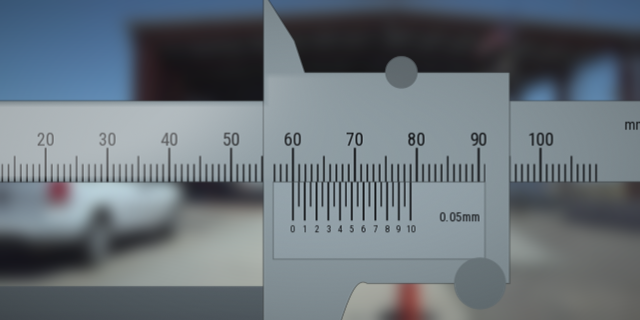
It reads 60.0,mm
